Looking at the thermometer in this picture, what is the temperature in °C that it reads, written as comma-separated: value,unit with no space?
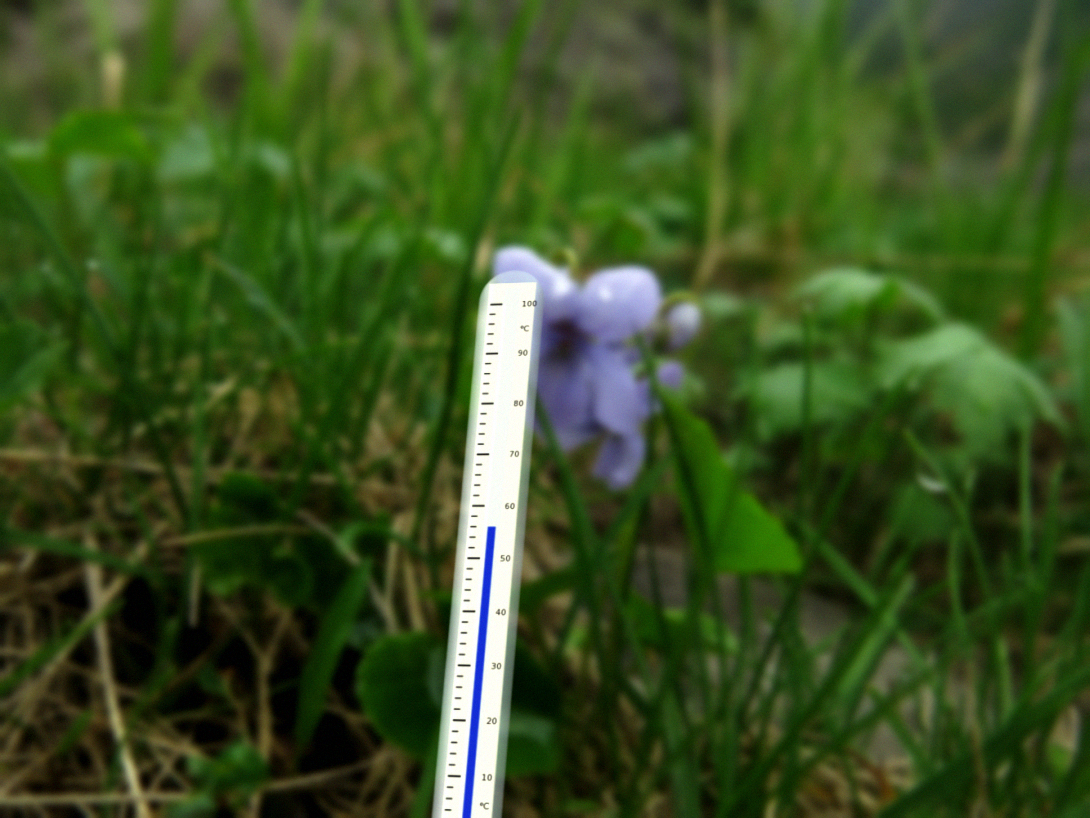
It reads 56,°C
